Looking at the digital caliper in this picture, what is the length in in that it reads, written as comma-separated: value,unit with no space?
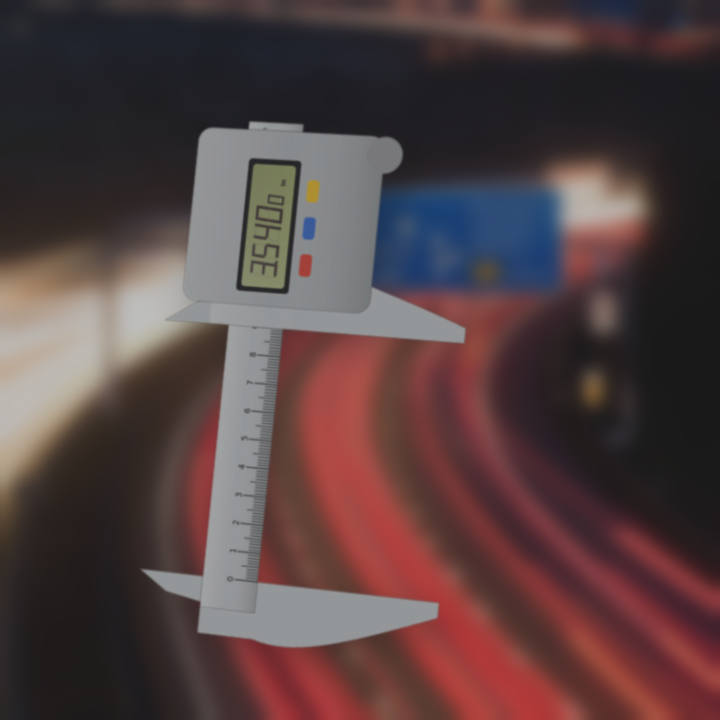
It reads 3.5400,in
